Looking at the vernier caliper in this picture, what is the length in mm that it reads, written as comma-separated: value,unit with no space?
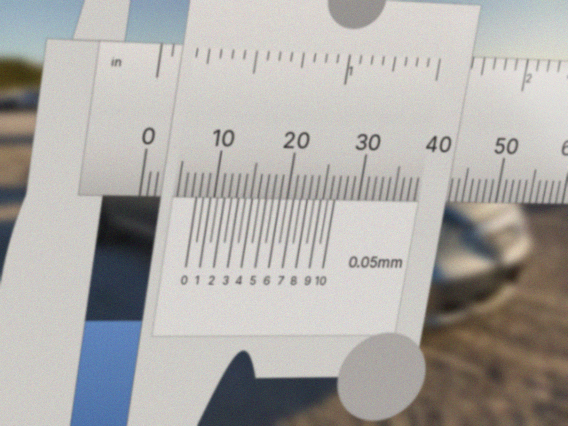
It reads 7.6,mm
